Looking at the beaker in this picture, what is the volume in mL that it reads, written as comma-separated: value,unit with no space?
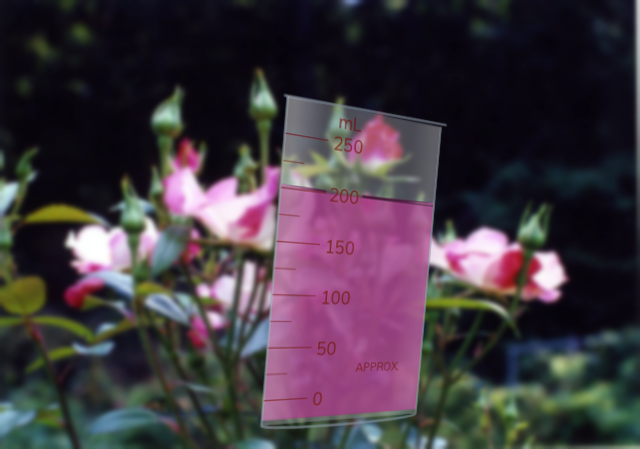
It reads 200,mL
